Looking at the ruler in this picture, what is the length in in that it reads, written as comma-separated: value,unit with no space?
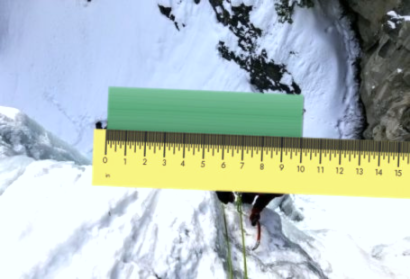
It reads 10,in
